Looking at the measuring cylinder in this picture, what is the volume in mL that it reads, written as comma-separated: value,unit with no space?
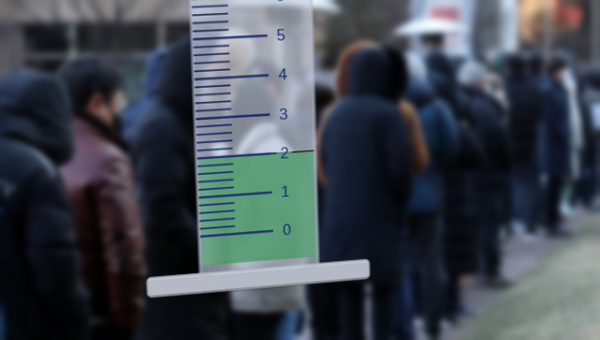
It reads 2,mL
